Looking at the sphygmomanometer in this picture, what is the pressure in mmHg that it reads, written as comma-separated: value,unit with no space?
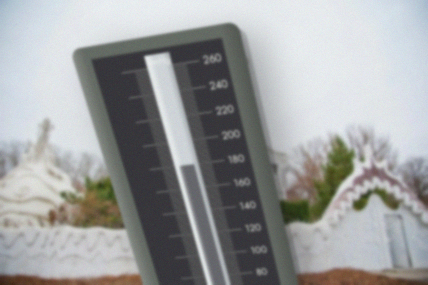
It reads 180,mmHg
